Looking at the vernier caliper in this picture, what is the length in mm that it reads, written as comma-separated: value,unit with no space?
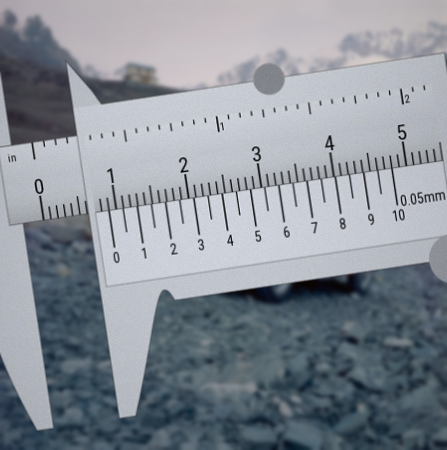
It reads 9.0,mm
